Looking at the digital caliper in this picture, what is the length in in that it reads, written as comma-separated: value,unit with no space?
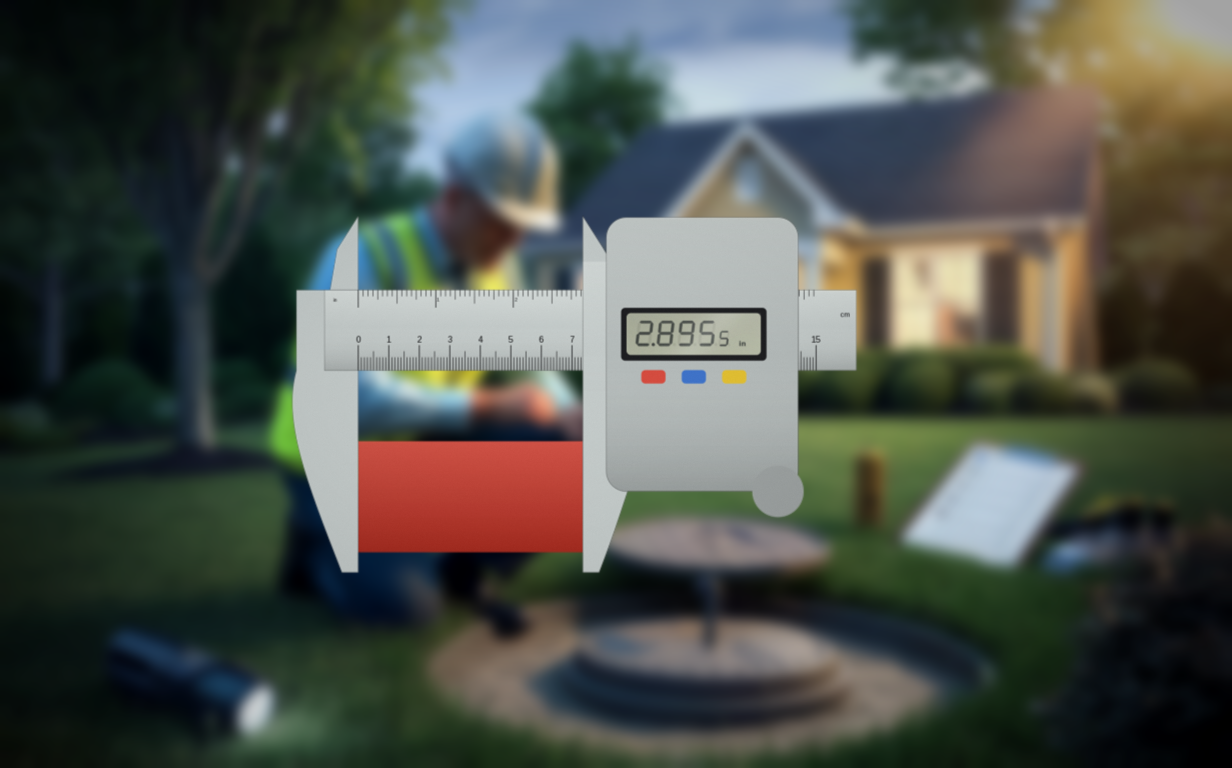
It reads 2.8955,in
